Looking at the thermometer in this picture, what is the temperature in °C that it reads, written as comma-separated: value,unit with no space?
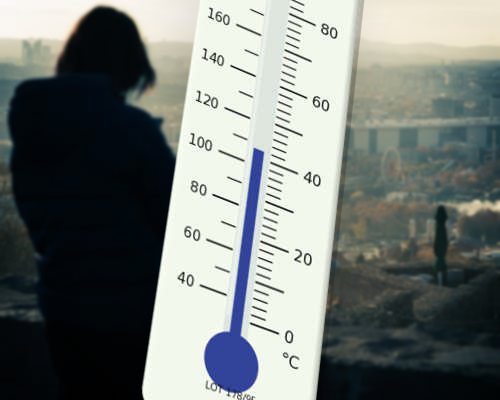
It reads 42,°C
